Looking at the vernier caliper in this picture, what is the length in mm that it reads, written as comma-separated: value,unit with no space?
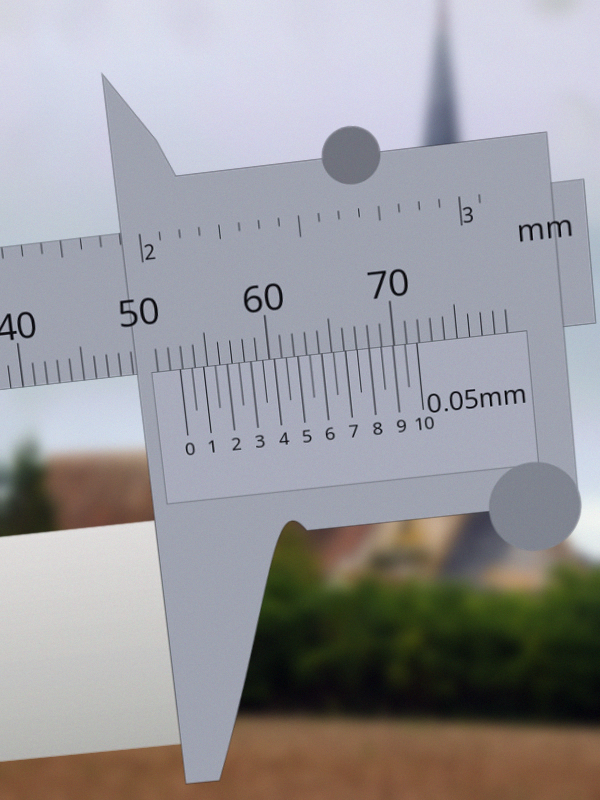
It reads 52.8,mm
